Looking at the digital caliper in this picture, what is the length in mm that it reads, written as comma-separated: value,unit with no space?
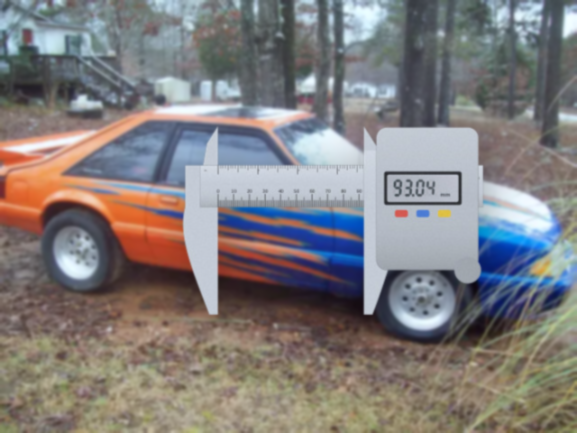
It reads 93.04,mm
